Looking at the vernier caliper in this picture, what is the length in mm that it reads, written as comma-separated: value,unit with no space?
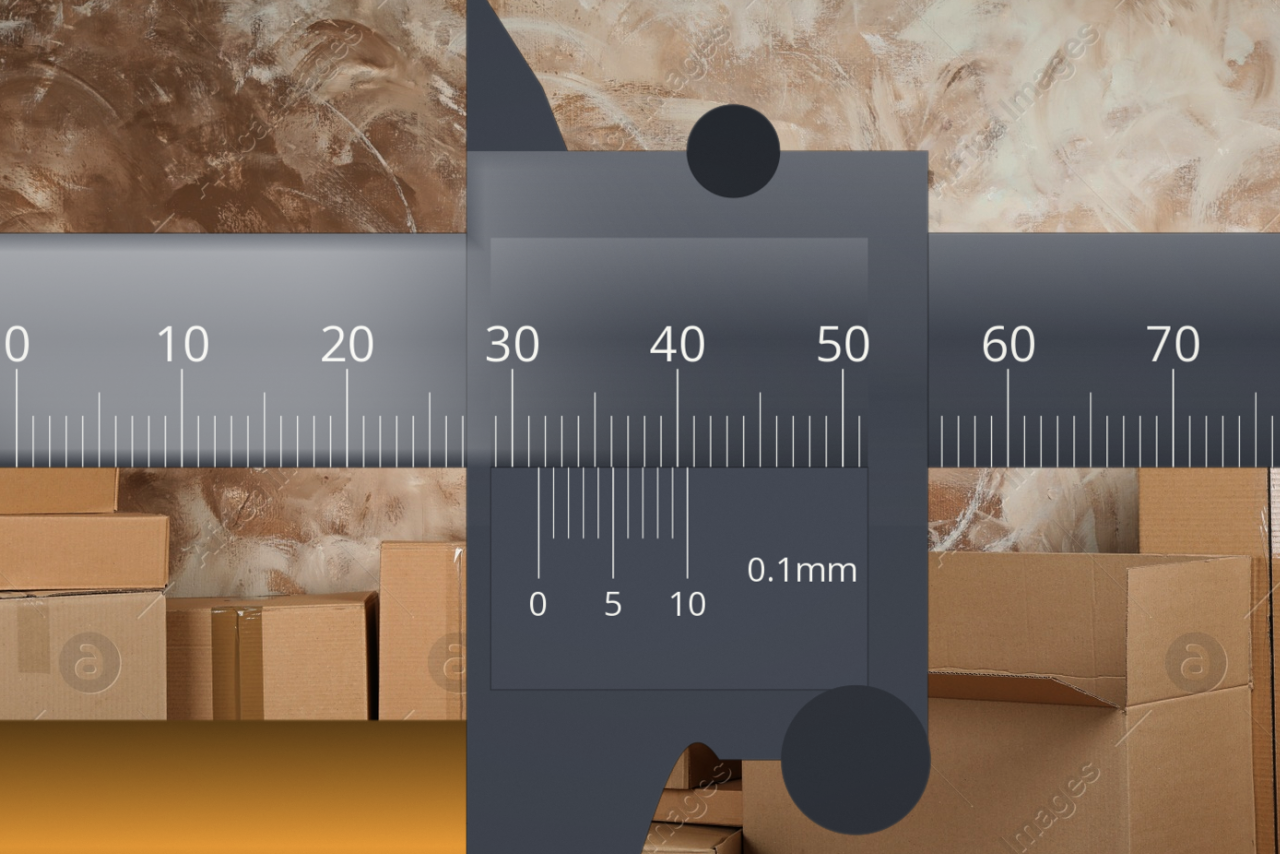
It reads 31.6,mm
